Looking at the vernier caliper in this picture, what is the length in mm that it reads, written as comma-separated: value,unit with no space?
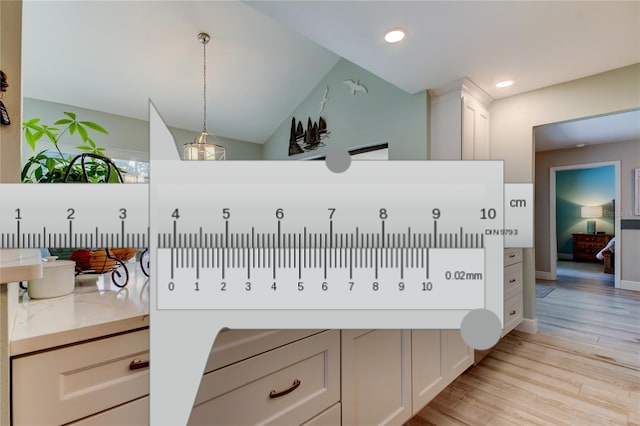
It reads 39.5,mm
